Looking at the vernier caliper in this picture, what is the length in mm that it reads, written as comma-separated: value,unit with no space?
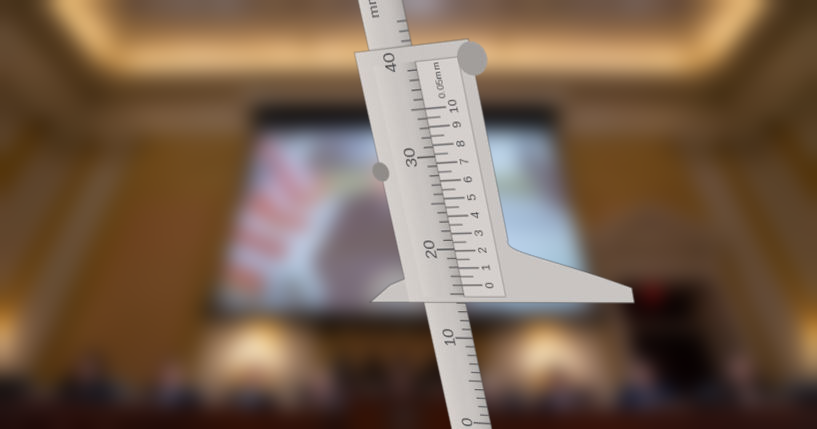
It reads 16.0,mm
